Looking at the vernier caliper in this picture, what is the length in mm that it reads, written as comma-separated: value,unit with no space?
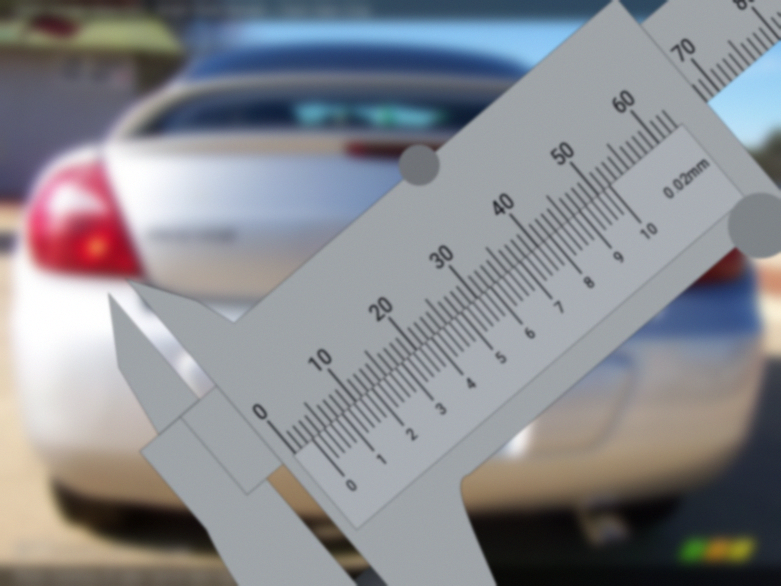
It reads 2.8,mm
